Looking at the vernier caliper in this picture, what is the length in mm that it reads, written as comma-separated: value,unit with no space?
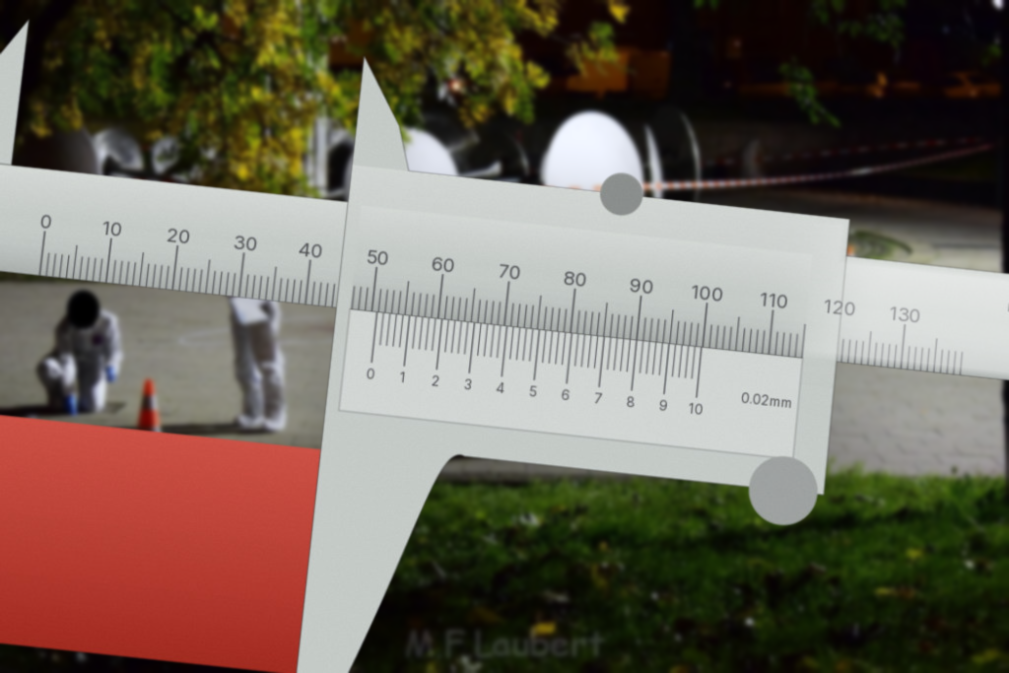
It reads 50.8,mm
